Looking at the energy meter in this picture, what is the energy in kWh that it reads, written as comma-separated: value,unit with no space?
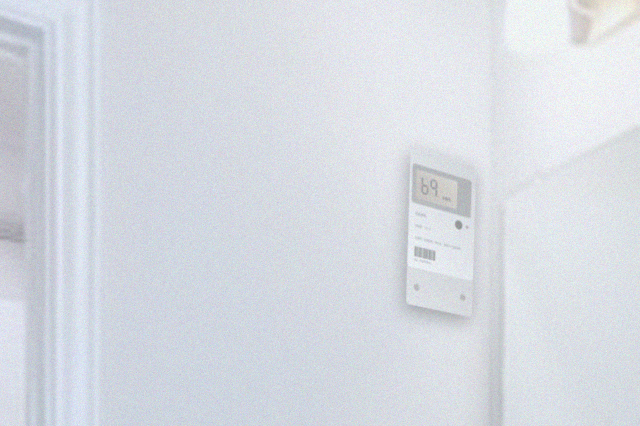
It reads 69,kWh
